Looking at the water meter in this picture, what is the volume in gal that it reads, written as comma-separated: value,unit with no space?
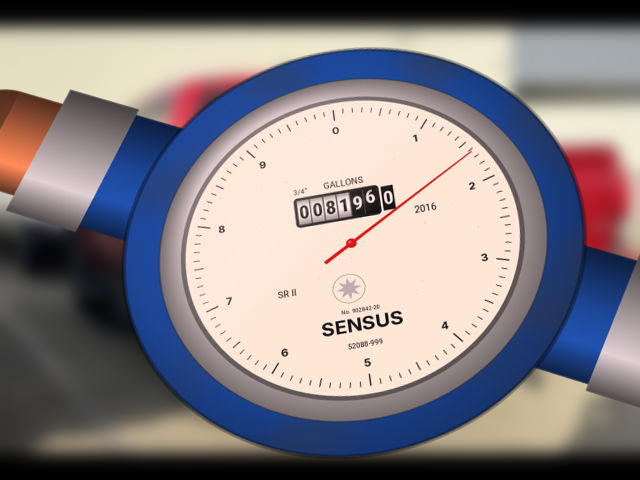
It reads 81961.6,gal
